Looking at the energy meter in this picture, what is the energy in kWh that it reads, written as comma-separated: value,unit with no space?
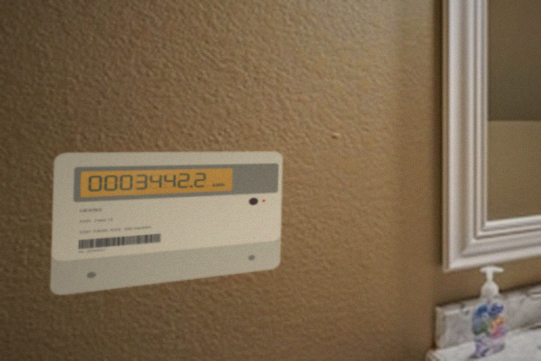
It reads 3442.2,kWh
